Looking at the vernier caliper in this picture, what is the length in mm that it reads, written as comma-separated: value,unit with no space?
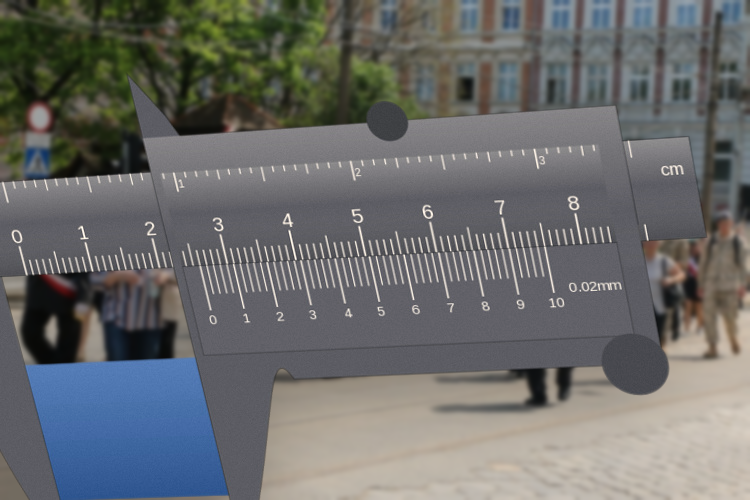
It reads 26.0,mm
